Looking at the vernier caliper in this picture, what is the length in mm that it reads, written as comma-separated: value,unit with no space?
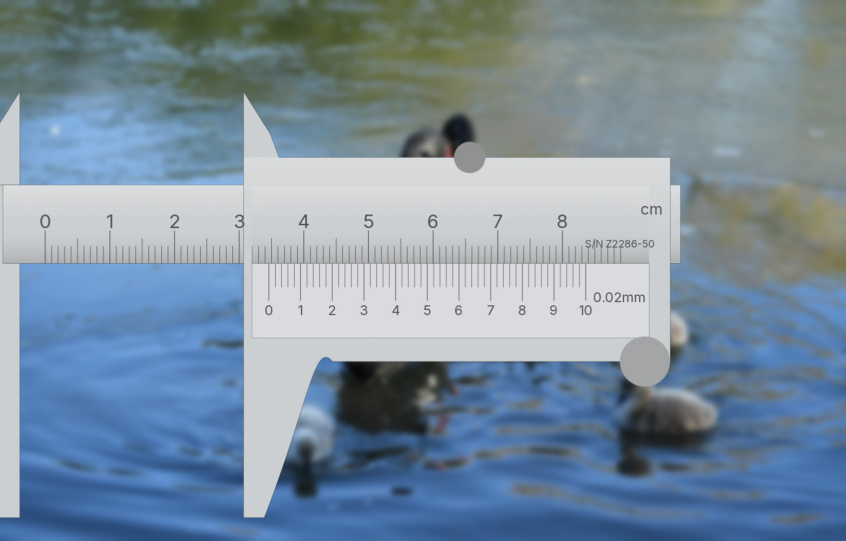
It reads 34.6,mm
